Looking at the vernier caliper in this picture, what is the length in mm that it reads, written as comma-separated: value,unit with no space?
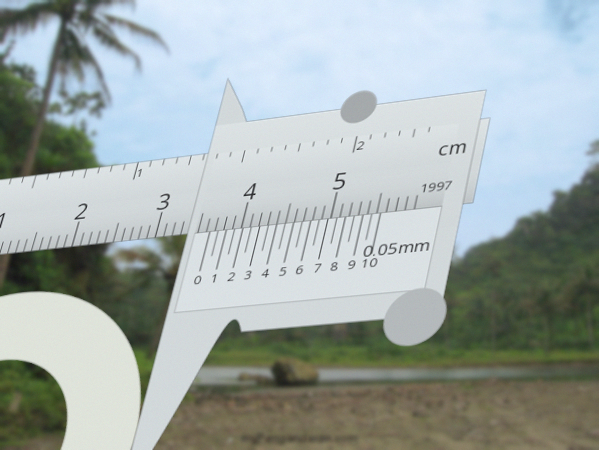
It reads 36.4,mm
